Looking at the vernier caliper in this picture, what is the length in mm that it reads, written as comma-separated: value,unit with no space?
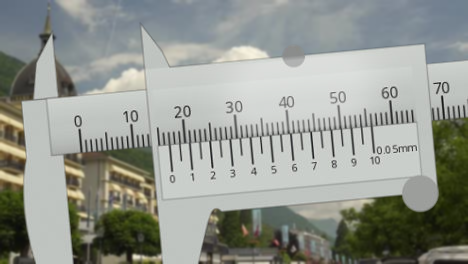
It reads 17.0,mm
